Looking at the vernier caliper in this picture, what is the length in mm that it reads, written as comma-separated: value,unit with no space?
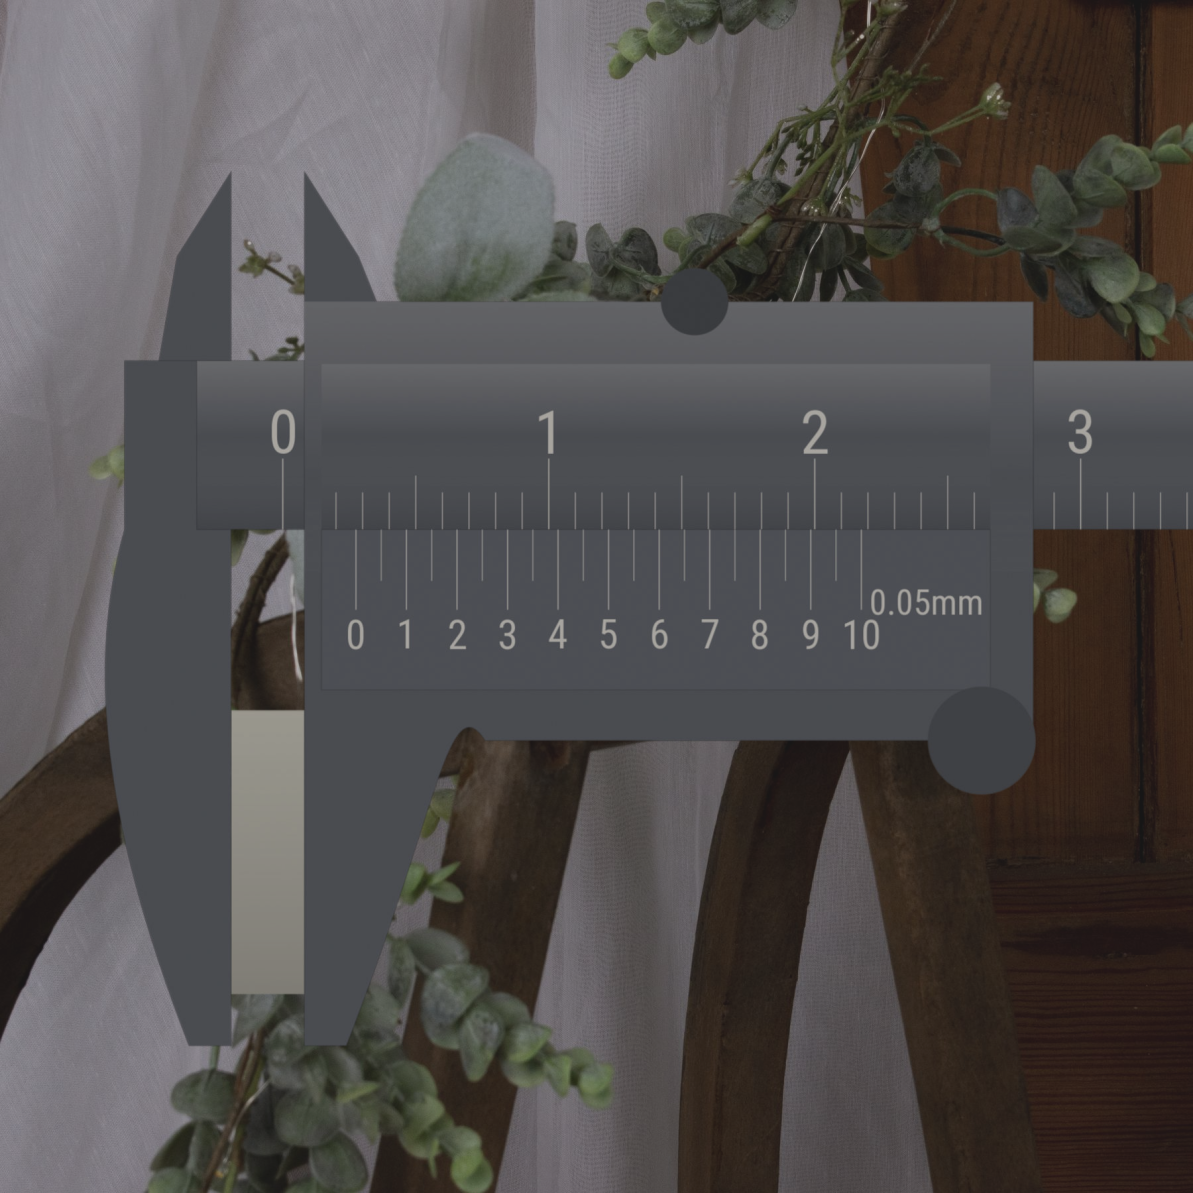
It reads 2.75,mm
